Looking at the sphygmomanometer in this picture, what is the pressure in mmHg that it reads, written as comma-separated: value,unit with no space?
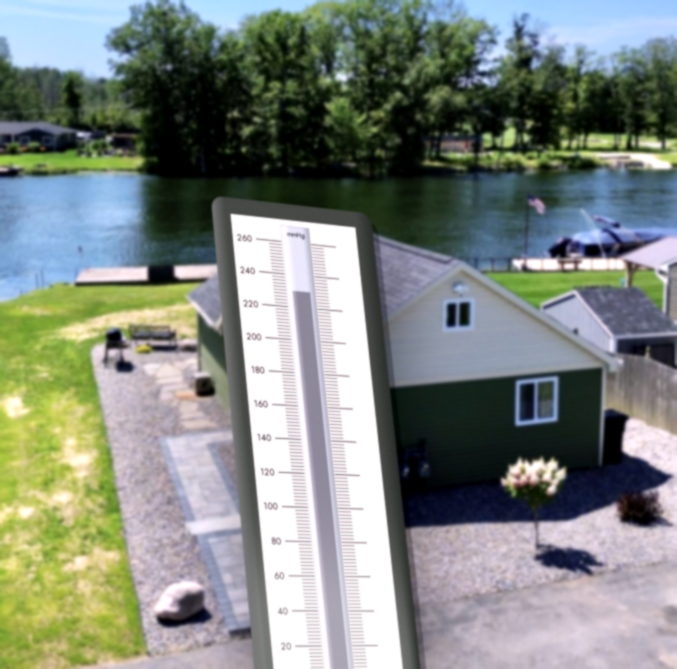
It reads 230,mmHg
